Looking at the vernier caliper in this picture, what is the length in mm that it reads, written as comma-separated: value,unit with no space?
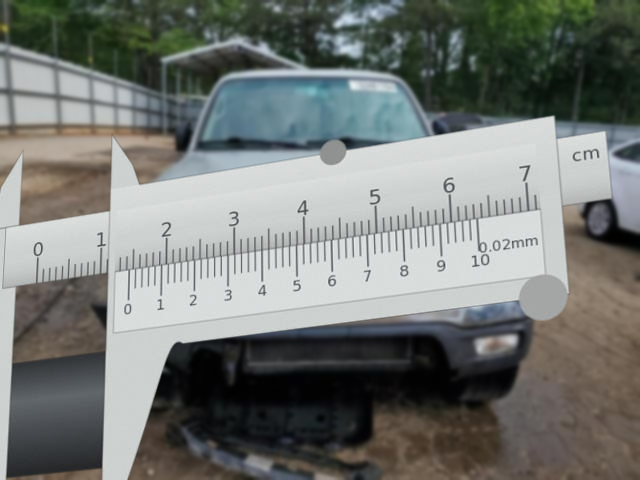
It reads 14.4,mm
